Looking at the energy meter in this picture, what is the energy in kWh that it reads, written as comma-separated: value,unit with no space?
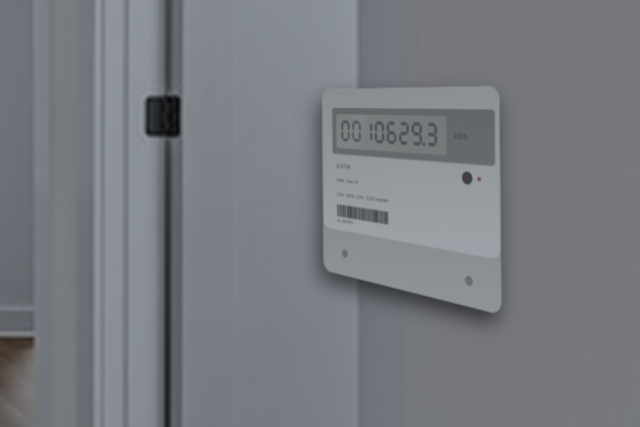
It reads 10629.3,kWh
